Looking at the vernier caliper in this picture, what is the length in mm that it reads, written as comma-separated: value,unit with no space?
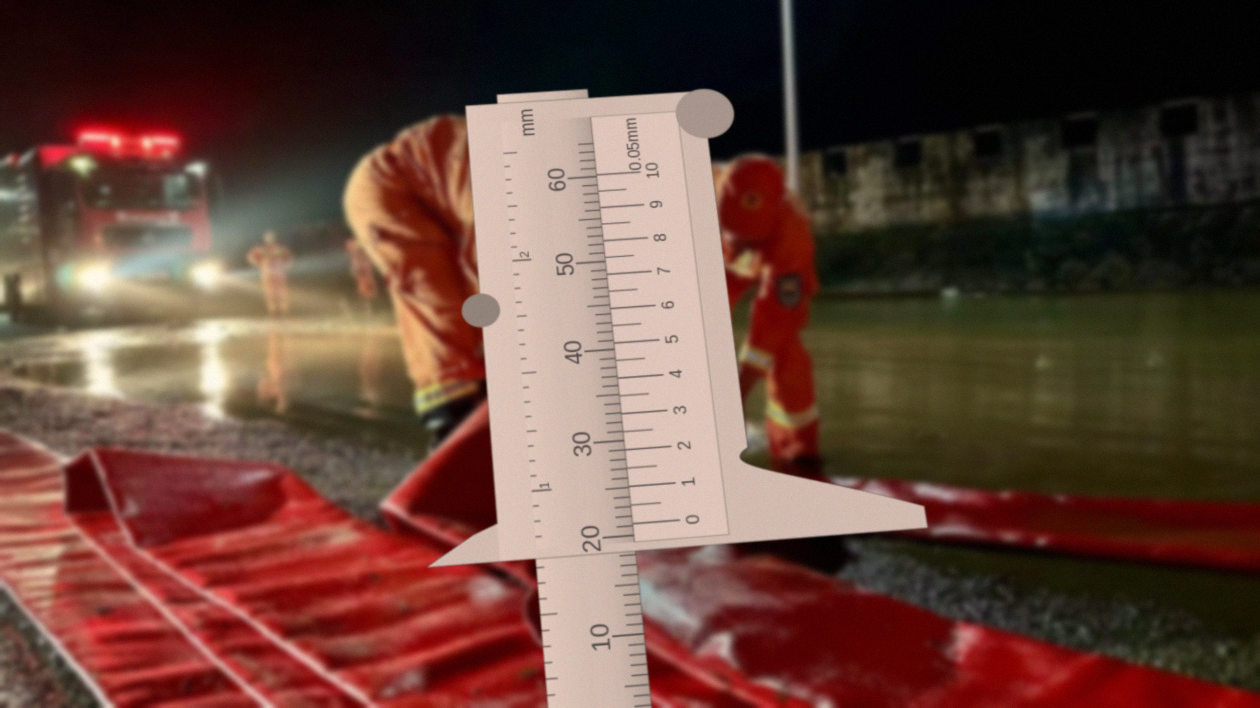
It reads 21.2,mm
